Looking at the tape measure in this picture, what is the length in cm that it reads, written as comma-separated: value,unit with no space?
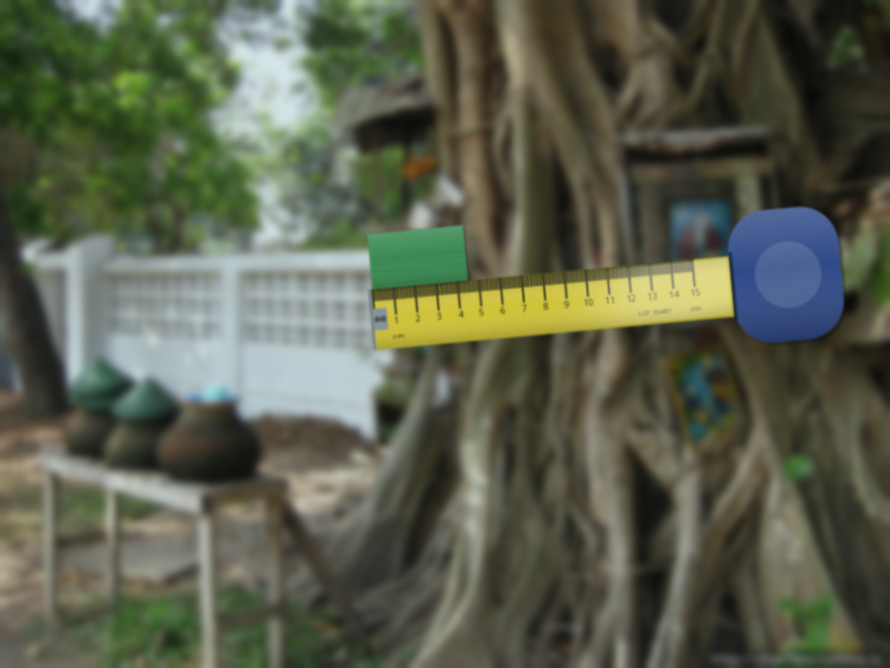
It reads 4.5,cm
